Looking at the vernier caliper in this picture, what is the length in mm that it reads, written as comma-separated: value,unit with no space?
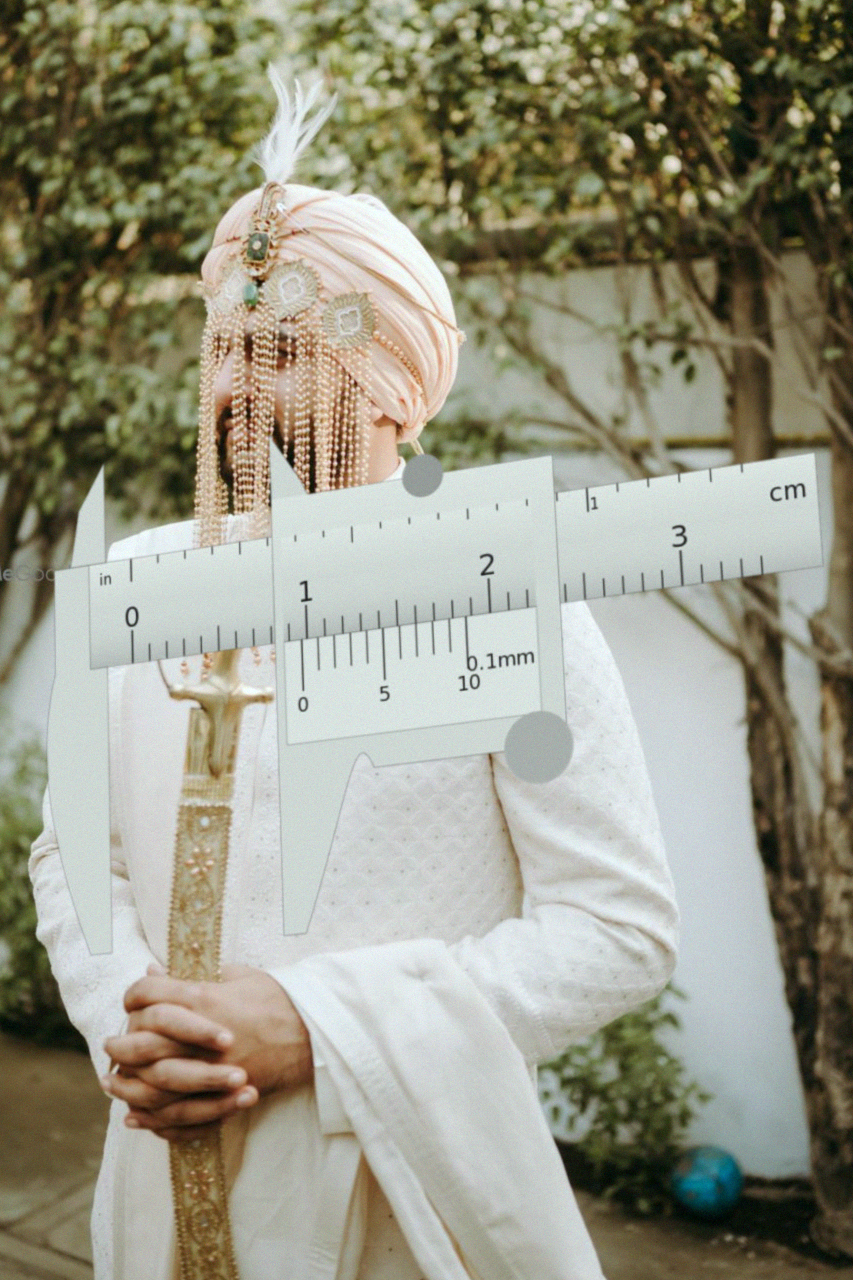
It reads 9.7,mm
